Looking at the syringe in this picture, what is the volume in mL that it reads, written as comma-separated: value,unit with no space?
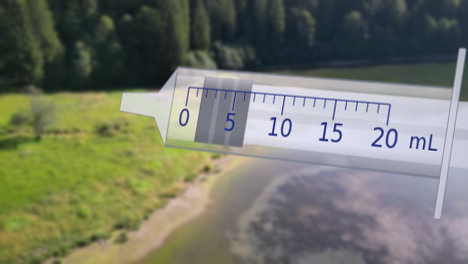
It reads 1.5,mL
